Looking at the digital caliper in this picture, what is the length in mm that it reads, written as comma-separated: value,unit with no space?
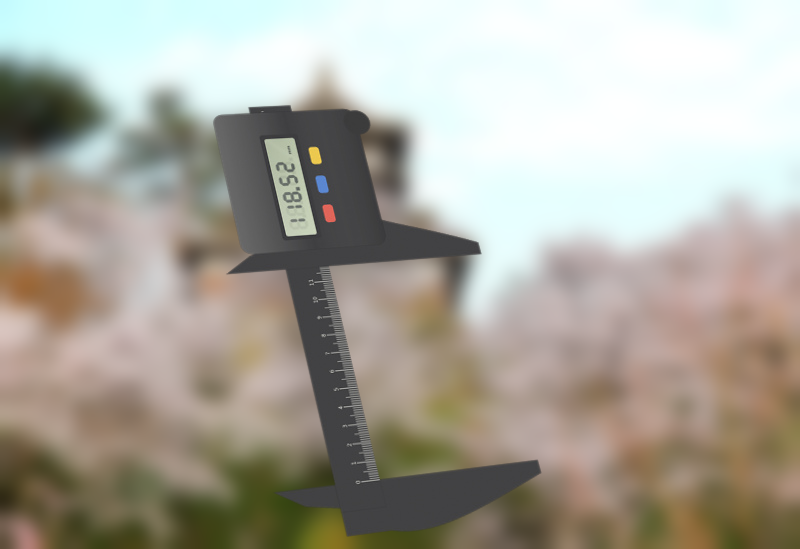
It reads 118.52,mm
